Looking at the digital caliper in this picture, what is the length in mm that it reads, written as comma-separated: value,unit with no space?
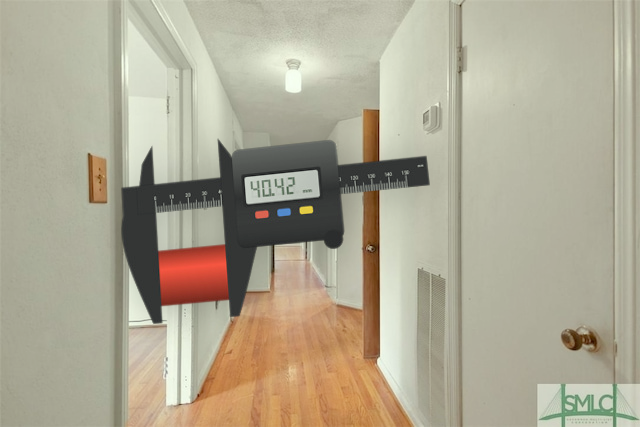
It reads 40.42,mm
